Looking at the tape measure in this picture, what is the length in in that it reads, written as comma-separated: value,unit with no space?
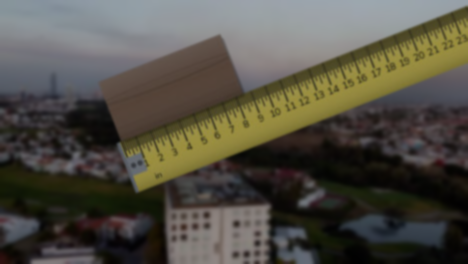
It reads 8.5,in
